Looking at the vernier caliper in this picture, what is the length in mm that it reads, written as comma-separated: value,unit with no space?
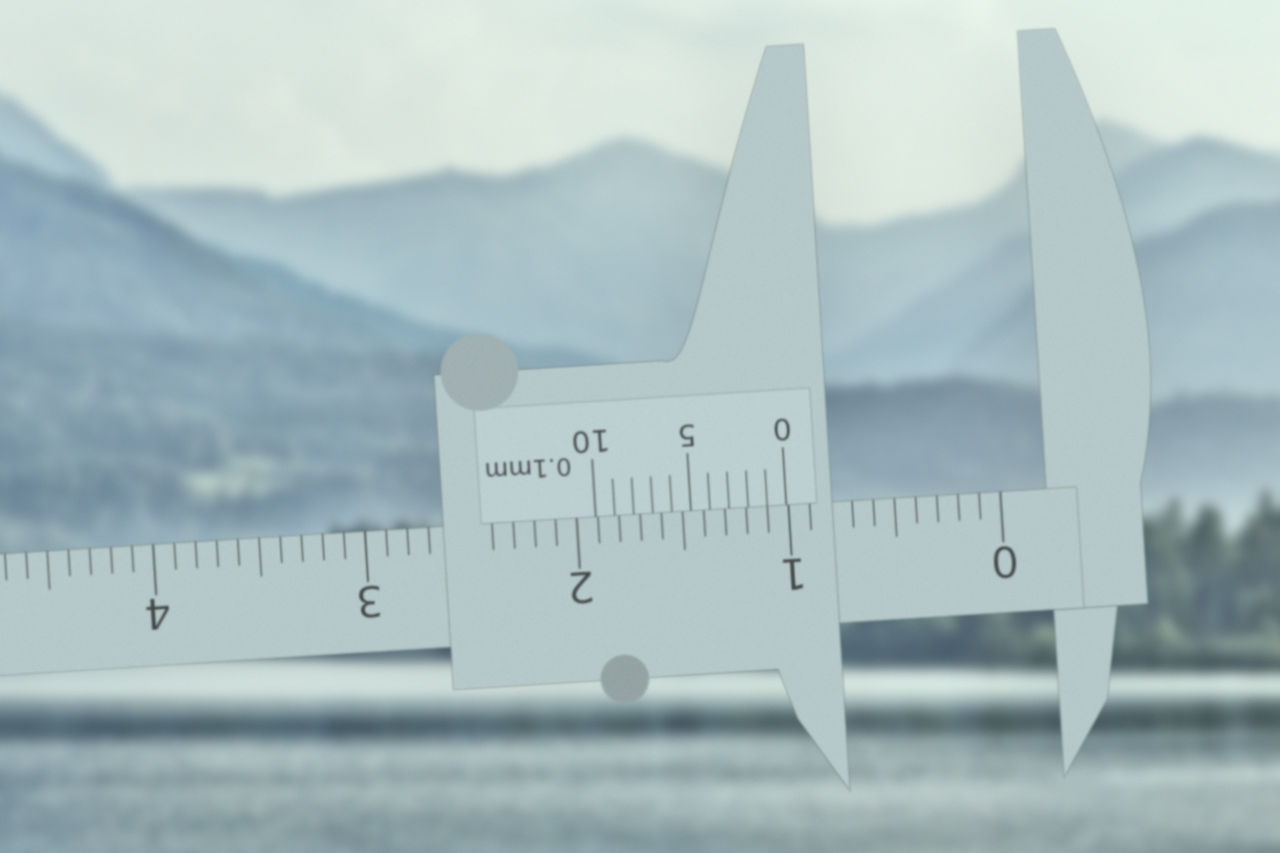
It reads 10.1,mm
